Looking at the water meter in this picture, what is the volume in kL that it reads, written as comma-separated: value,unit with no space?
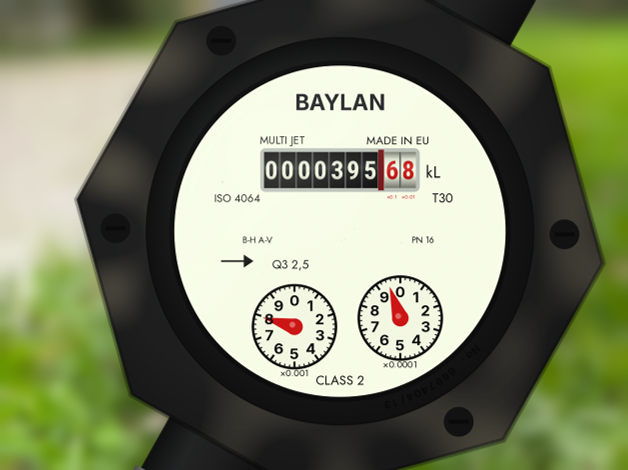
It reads 395.6879,kL
